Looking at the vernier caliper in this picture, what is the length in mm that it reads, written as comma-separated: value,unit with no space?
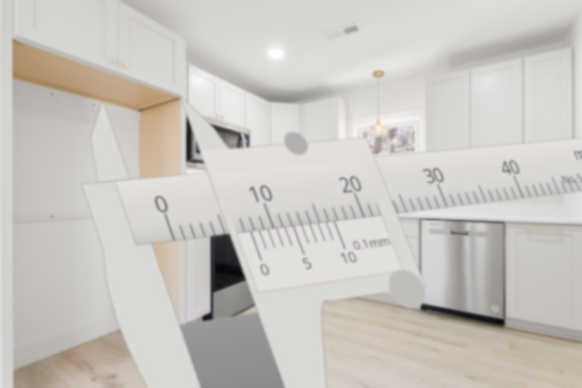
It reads 7.6,mm
